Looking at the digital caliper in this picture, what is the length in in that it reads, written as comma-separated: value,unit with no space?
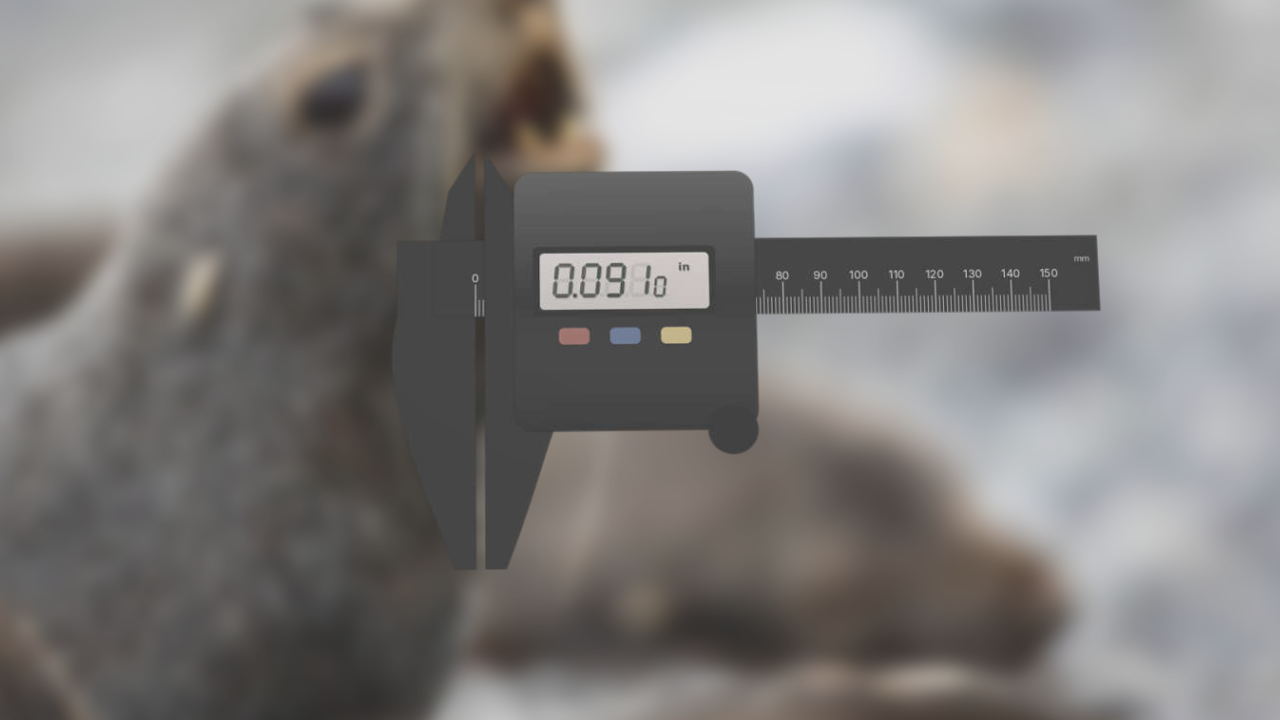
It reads 0.0910,in
